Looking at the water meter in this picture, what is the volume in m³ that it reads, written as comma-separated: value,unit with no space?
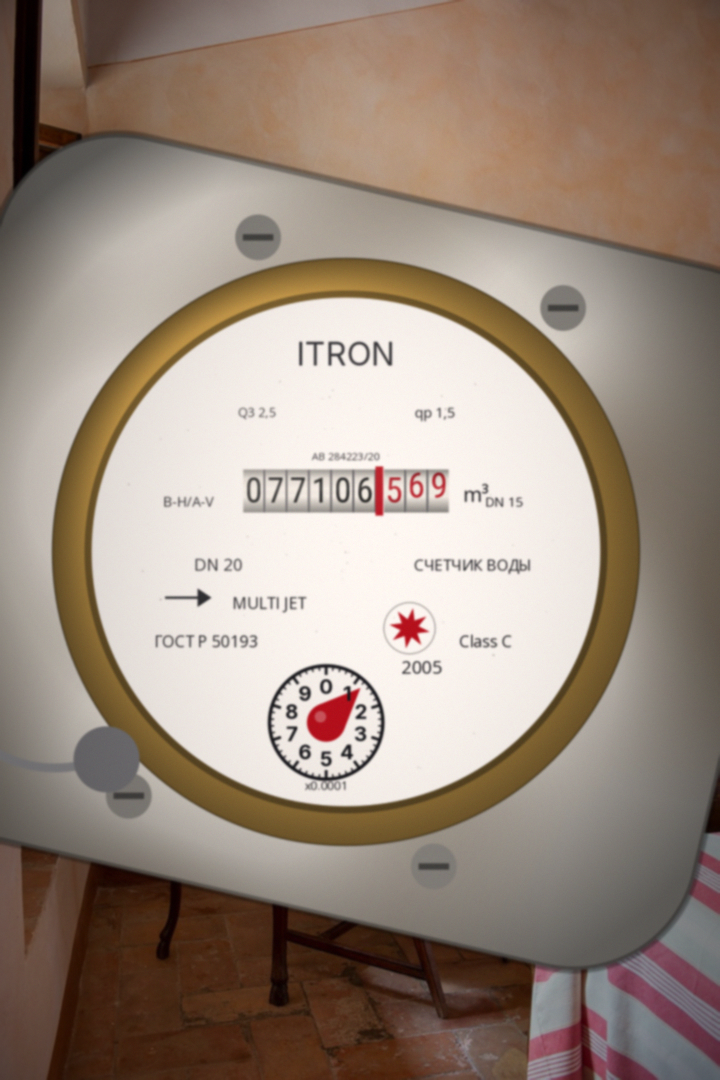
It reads 77106.5691,m³
